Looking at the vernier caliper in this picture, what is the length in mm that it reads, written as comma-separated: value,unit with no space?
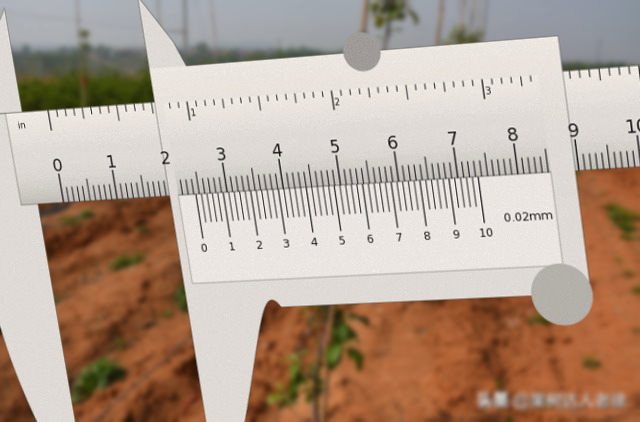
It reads 24.4,mm
